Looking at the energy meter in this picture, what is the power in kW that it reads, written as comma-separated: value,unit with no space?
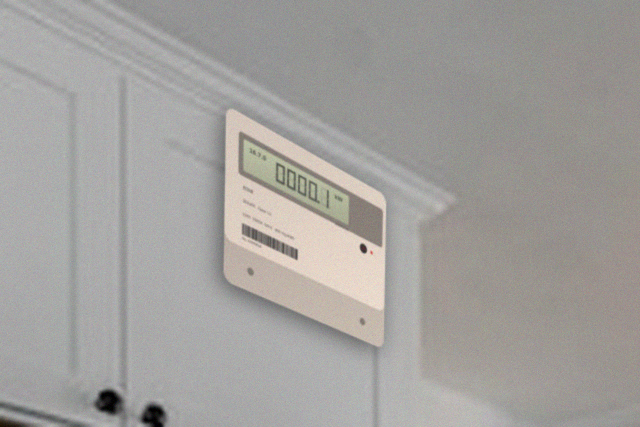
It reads 0.1,kW
